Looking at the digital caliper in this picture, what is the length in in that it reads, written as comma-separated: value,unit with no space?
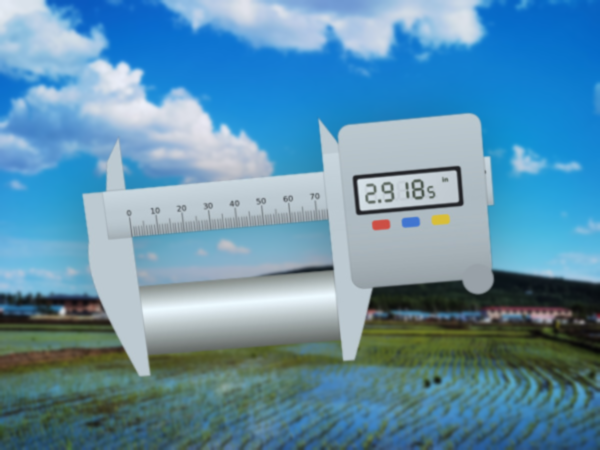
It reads 2.9185,in
